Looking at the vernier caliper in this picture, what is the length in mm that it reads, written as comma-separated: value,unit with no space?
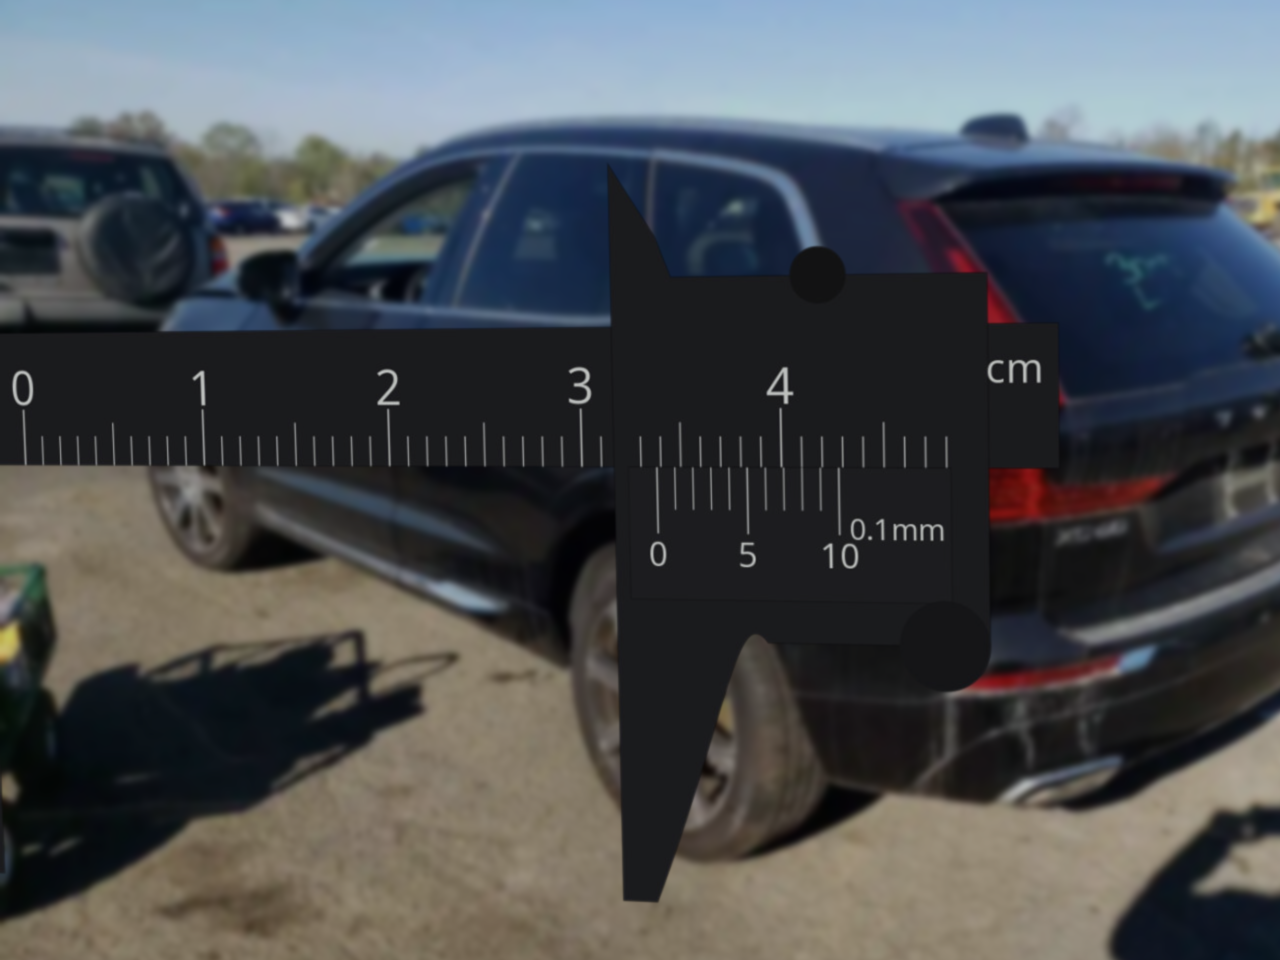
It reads 33.8,mm
